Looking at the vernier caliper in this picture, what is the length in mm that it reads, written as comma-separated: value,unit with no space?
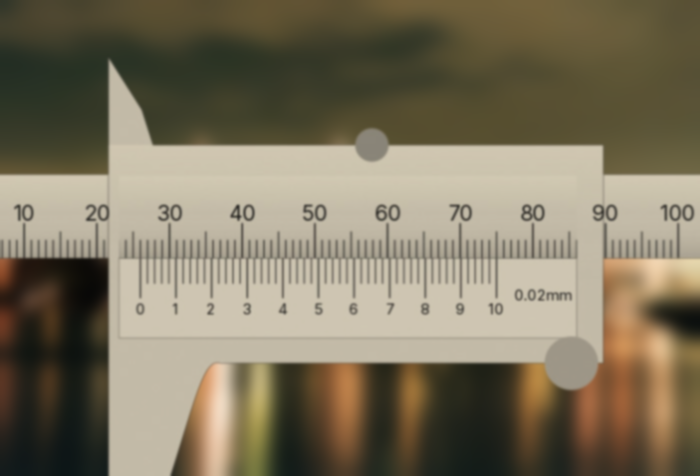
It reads 26.0,mm
